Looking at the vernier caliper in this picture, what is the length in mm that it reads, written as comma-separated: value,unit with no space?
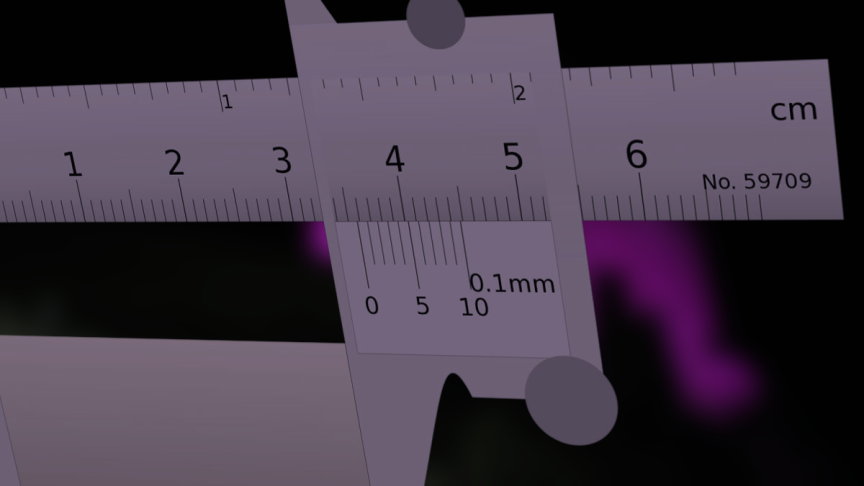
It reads 35.8,mm
